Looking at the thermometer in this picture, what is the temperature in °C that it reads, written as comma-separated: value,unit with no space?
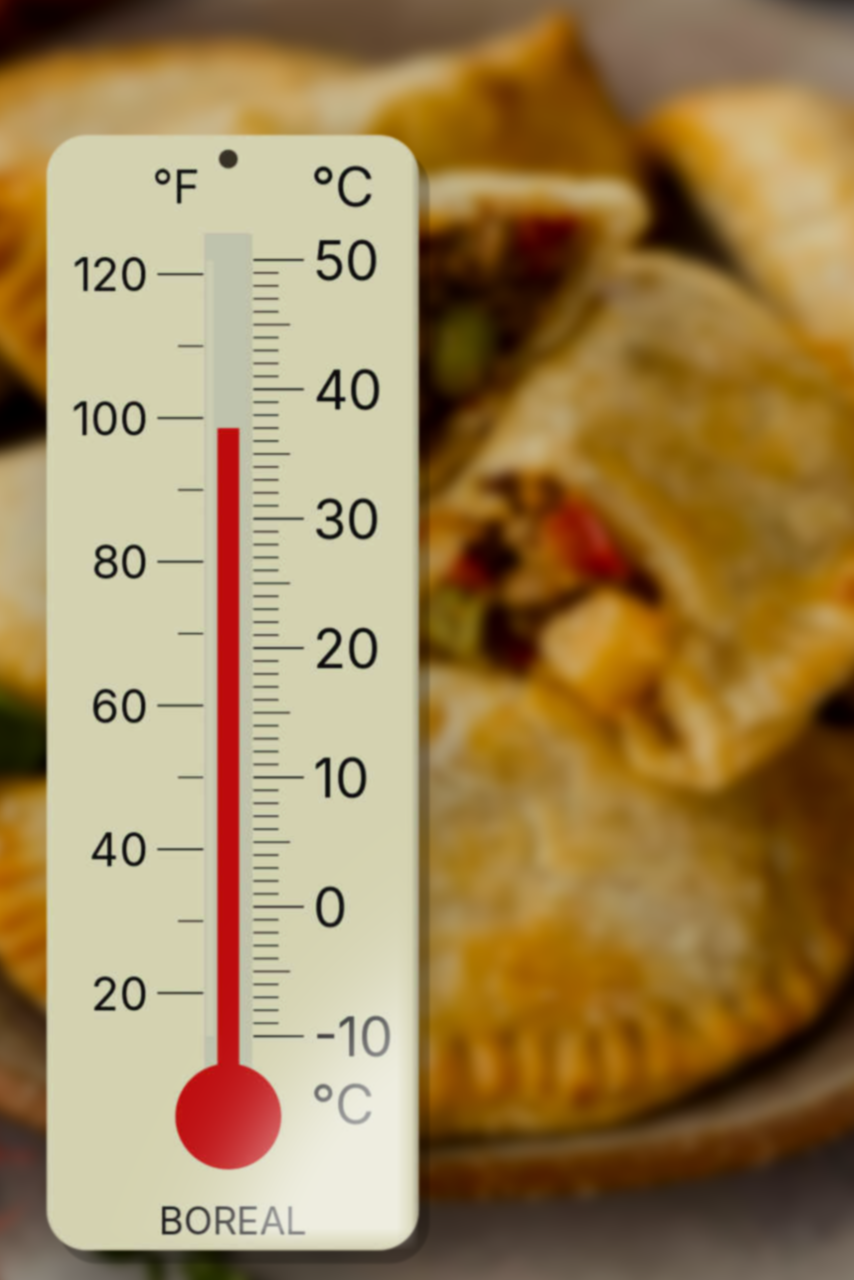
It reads 37,°C
